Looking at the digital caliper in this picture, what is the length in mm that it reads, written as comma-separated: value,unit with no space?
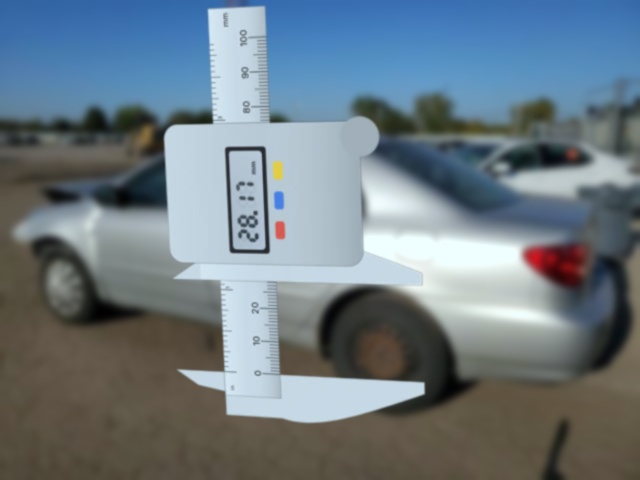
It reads 28.17,mm
